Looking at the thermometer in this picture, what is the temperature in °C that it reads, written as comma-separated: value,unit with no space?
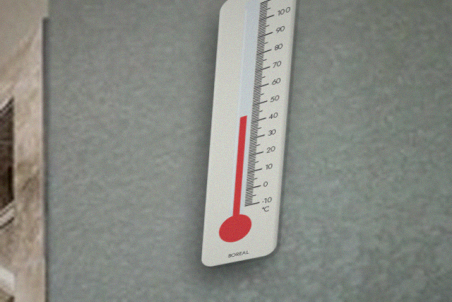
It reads 45,°C
